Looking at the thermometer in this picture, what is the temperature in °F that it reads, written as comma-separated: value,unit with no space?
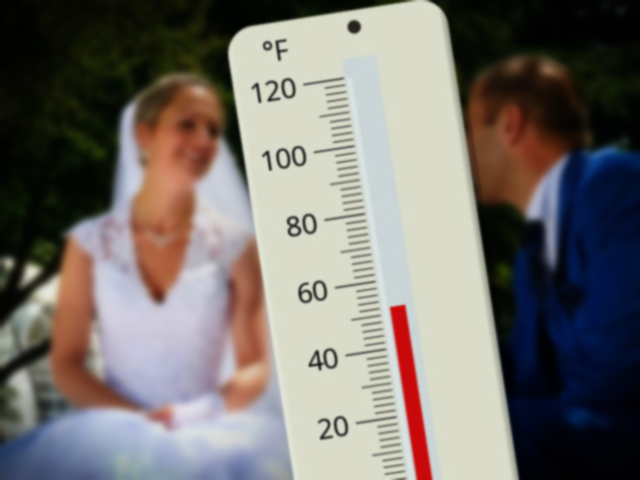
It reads 52,°F
